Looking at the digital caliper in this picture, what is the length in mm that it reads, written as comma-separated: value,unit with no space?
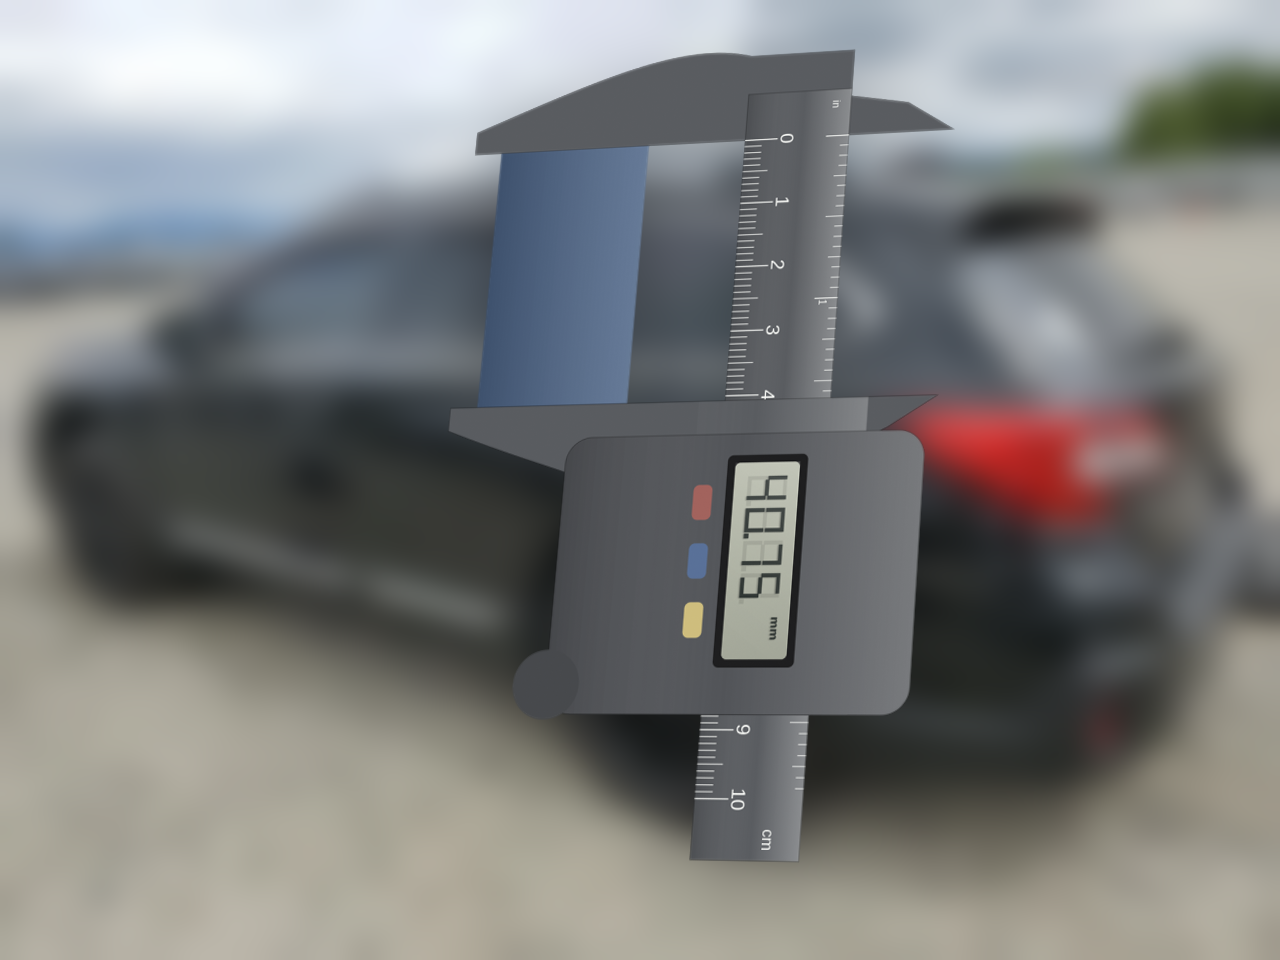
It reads 40.75,mm
